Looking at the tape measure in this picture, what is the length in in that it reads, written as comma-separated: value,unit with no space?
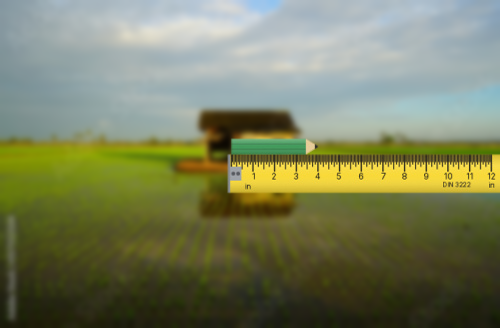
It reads 4,in
